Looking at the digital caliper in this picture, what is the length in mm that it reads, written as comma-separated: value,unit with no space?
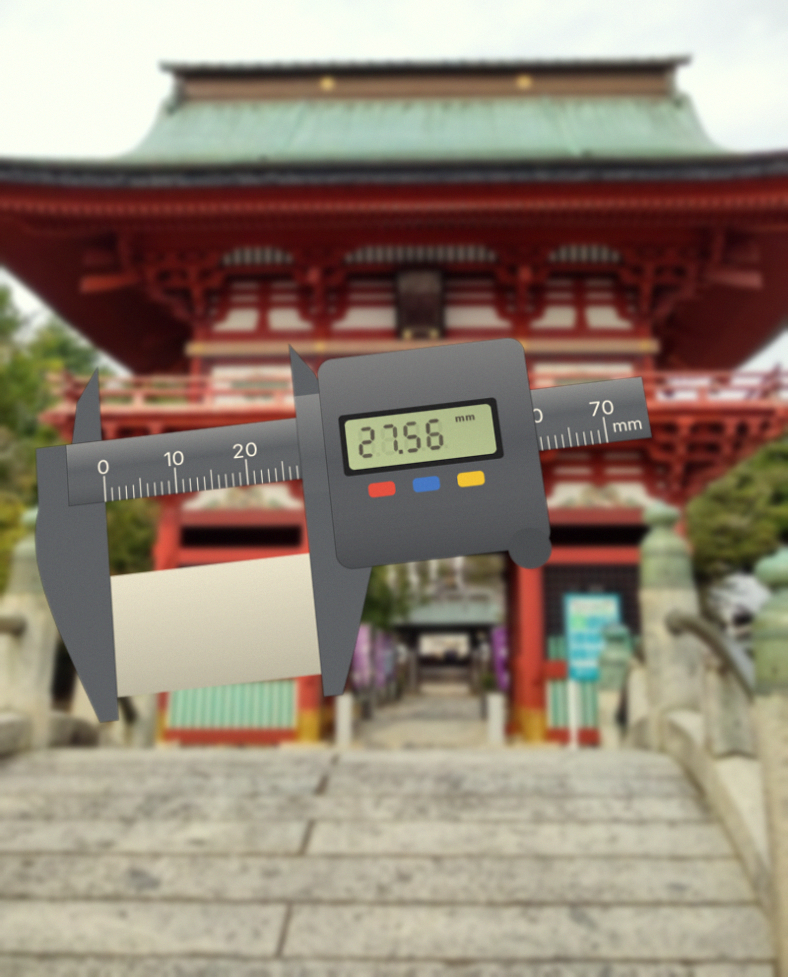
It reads 27.56,mm
